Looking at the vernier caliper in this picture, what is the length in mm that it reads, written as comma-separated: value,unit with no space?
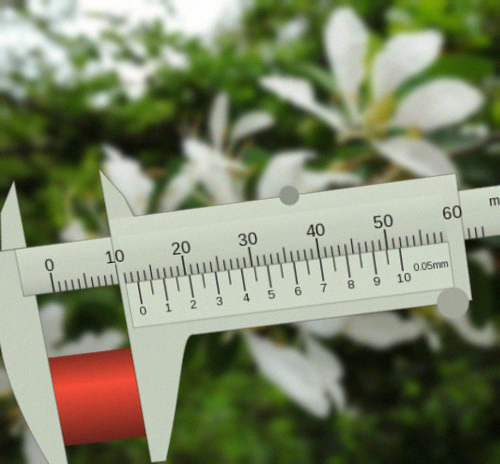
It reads 12.8,mm
